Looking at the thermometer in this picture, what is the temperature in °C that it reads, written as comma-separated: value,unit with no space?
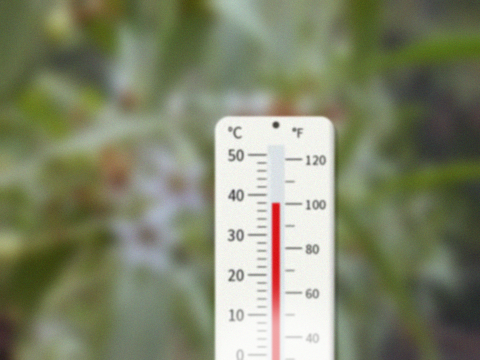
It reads 38,°C
